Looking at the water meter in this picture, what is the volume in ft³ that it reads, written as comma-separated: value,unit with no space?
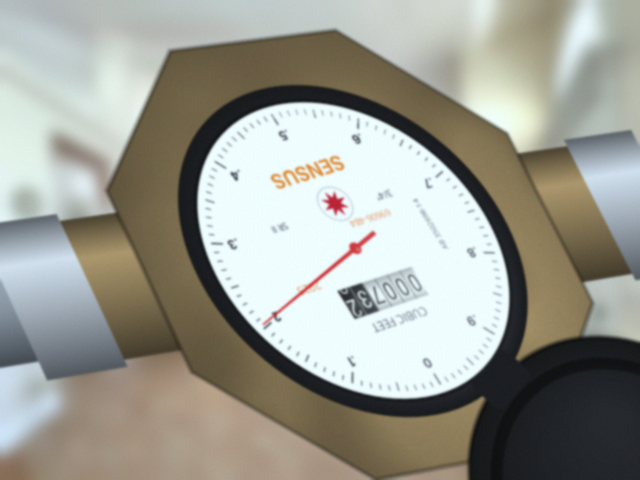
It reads 732.20,ft³
